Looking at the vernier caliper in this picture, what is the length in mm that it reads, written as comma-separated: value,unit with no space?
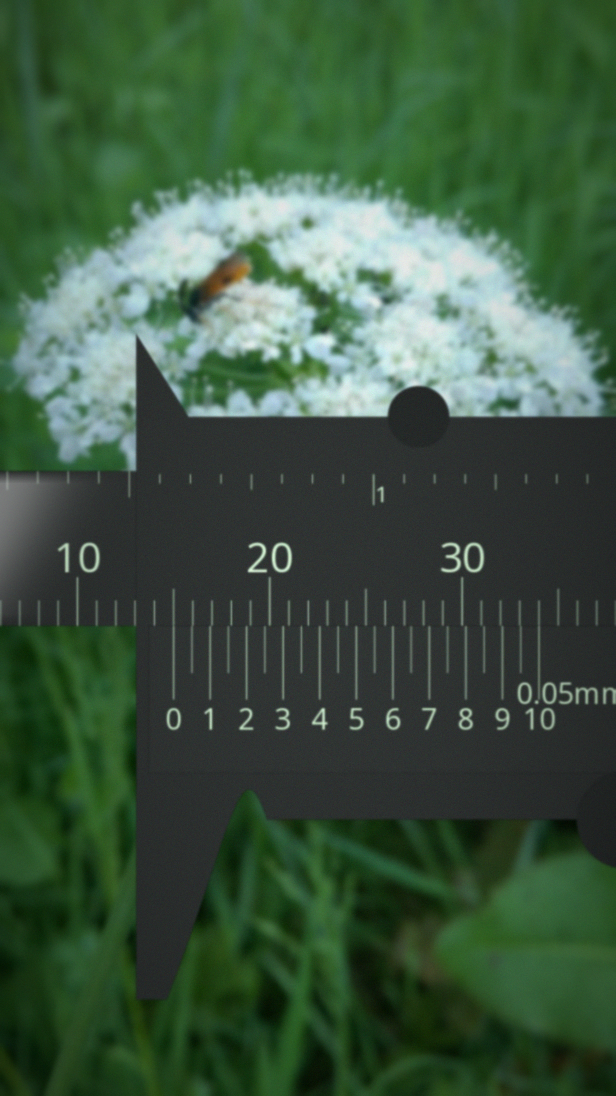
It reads 15.0,mm
